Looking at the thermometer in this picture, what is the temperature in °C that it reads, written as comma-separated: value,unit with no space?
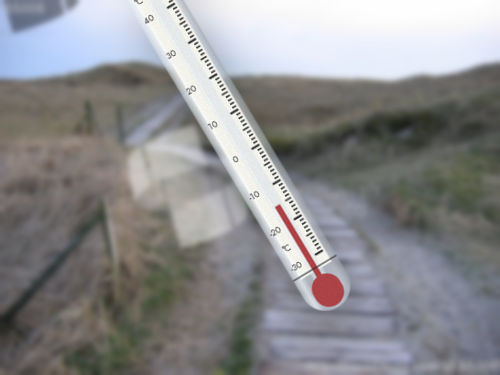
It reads -15,°C
